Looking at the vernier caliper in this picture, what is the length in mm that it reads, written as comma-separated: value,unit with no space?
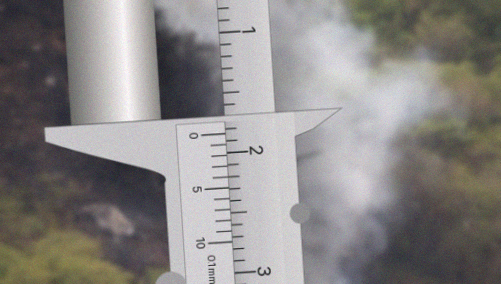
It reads 18.4,mm
